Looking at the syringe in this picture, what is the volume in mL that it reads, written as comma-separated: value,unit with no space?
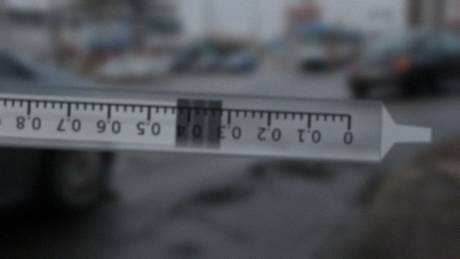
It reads 0.32,mL
